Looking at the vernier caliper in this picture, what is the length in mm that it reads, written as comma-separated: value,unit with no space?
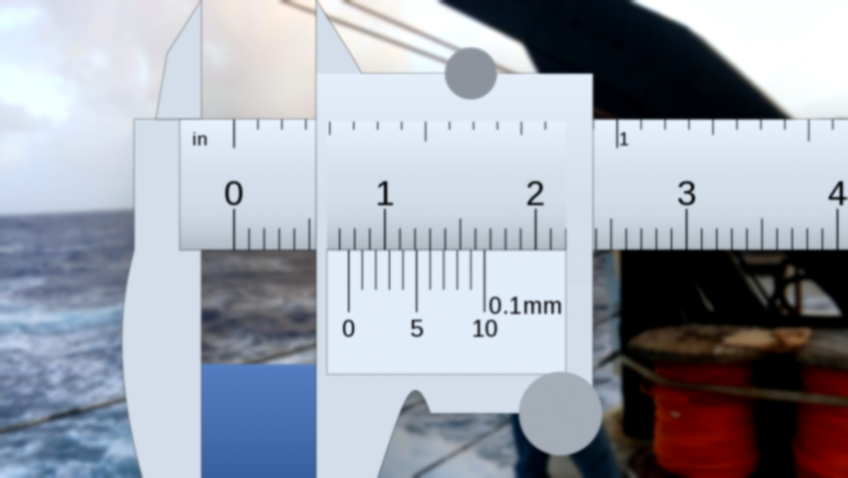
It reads 7.6,mm
